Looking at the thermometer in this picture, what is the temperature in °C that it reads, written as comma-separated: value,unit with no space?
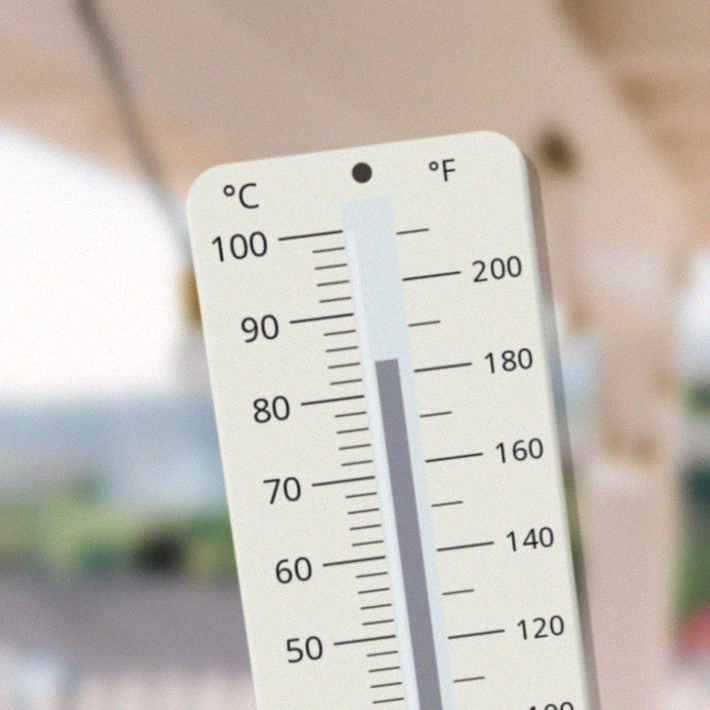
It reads 84,°C
